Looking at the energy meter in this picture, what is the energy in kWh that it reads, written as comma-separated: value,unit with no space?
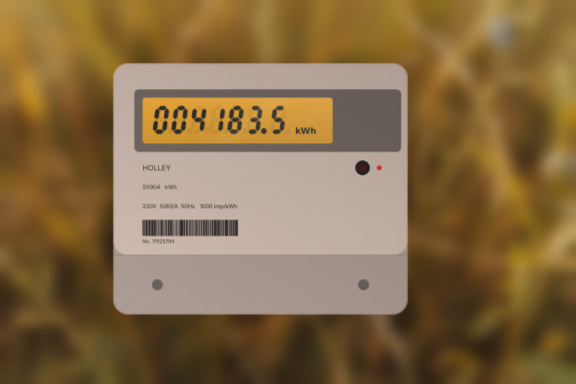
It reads 4183.5,kWh
